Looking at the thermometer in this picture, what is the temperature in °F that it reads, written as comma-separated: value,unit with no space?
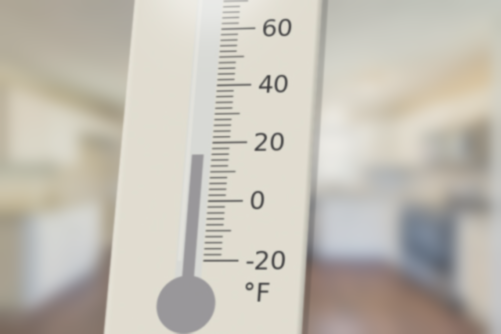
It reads 16,°F
